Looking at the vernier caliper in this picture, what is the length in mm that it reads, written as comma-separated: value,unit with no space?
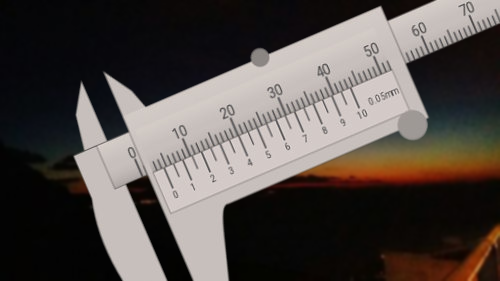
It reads 4.5,mm
